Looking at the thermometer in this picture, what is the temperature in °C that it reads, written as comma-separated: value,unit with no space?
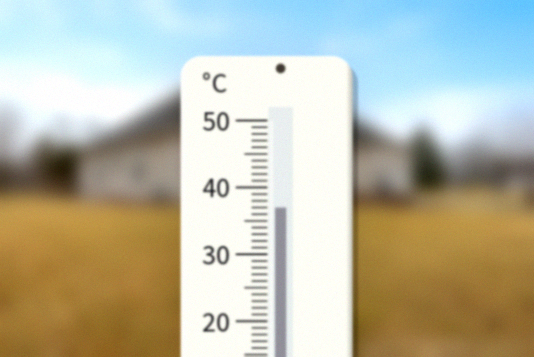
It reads 37,°C
